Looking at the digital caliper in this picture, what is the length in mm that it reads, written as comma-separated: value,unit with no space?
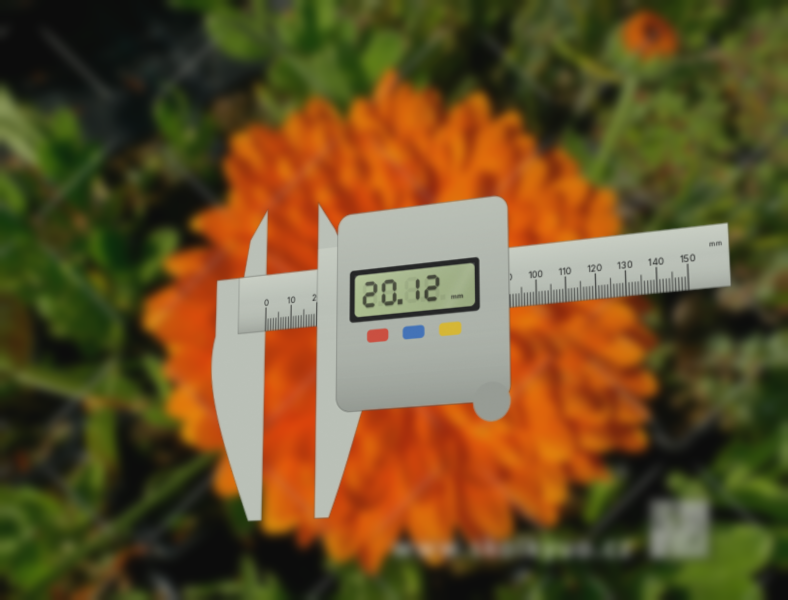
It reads 20.12,mm
